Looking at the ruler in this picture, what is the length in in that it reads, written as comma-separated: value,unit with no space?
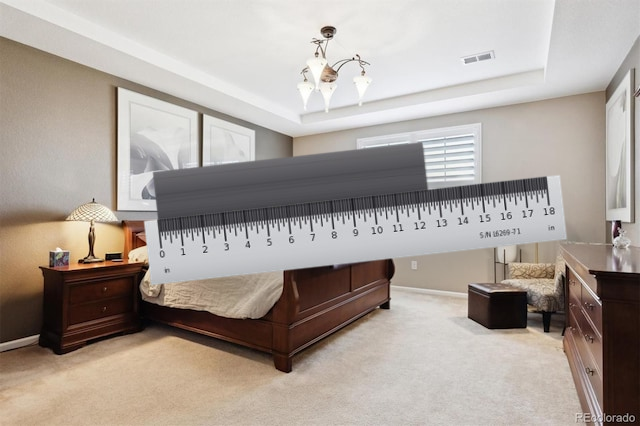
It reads 12.5,in
